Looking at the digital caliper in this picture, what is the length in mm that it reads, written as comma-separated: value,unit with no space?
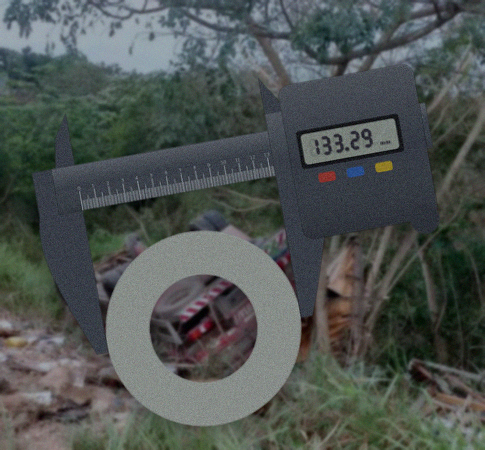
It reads 133.29,mm
